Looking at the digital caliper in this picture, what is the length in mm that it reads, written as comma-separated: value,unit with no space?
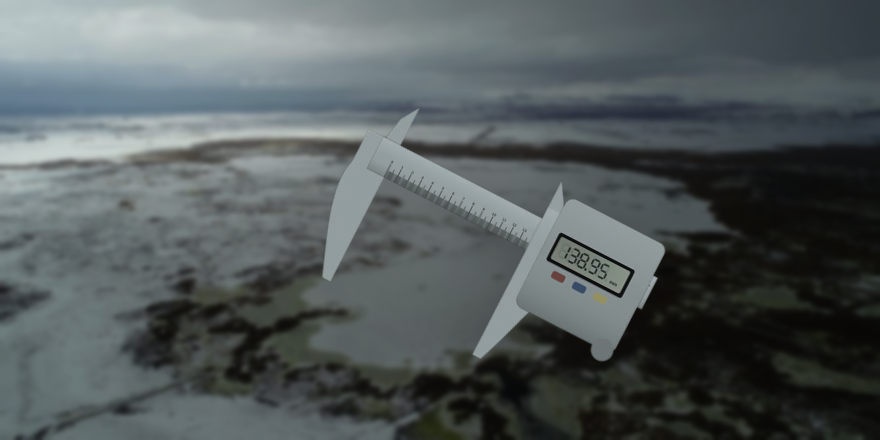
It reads 138.95,mm
